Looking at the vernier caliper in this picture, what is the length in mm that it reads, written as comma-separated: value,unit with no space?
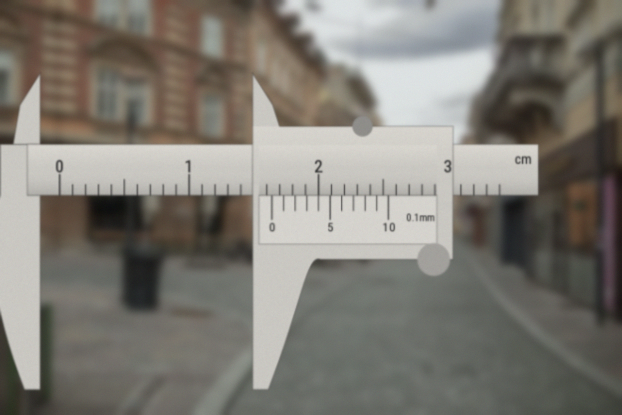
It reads 16.4,mm
